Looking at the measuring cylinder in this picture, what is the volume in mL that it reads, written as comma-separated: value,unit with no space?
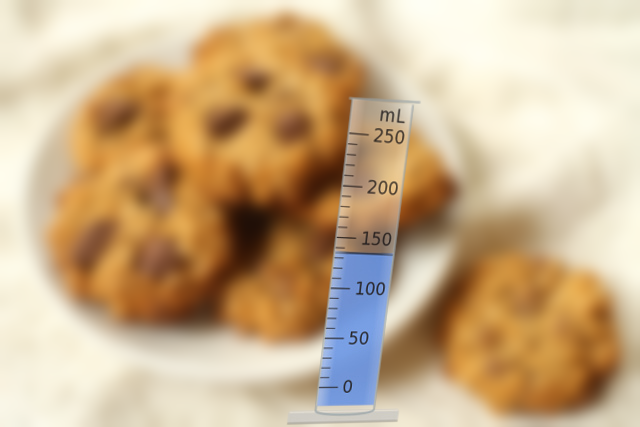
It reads 135,mL
